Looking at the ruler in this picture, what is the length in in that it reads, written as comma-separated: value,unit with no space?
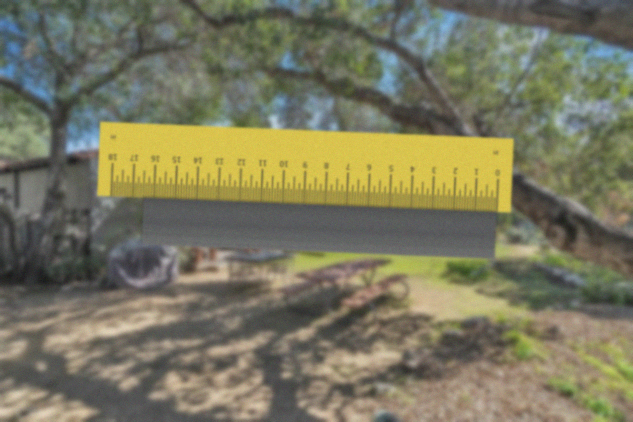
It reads 16.5,in
